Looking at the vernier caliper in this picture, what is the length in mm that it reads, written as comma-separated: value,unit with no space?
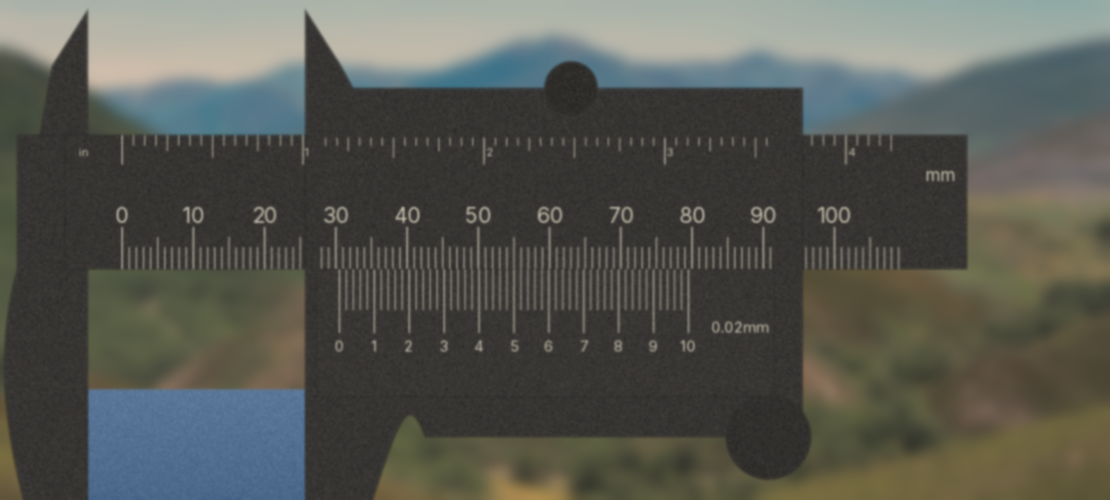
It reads 30.5,mm
